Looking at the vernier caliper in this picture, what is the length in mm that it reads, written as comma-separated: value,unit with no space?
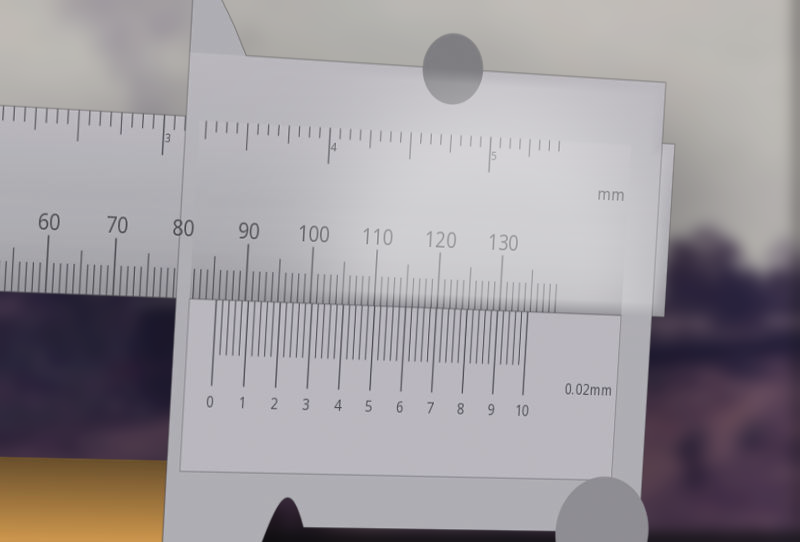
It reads 85.6,mm
